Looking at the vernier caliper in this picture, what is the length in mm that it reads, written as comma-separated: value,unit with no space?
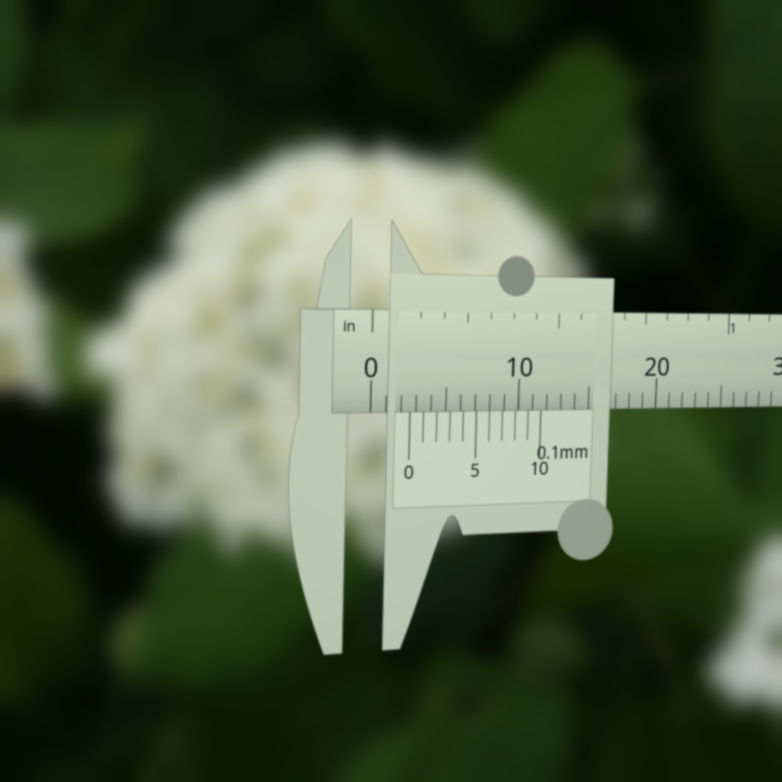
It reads 2.6,mm
